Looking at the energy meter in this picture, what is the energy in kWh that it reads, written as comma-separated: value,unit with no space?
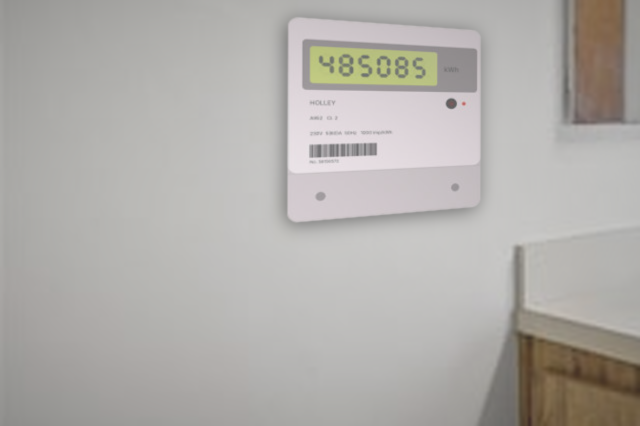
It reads 485085,kWh
